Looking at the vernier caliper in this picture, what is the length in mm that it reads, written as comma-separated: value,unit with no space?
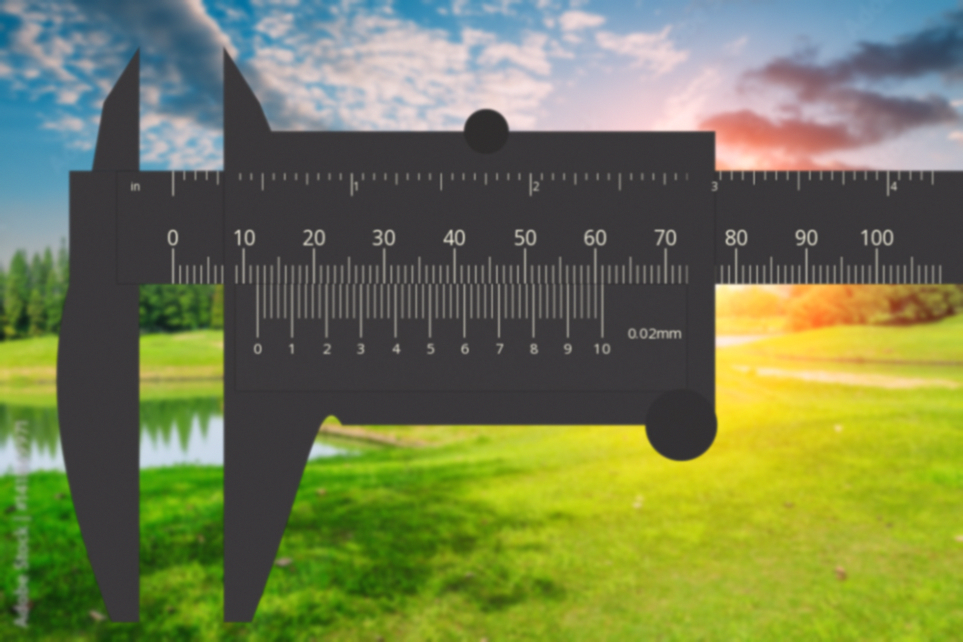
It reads 12.0,mm
